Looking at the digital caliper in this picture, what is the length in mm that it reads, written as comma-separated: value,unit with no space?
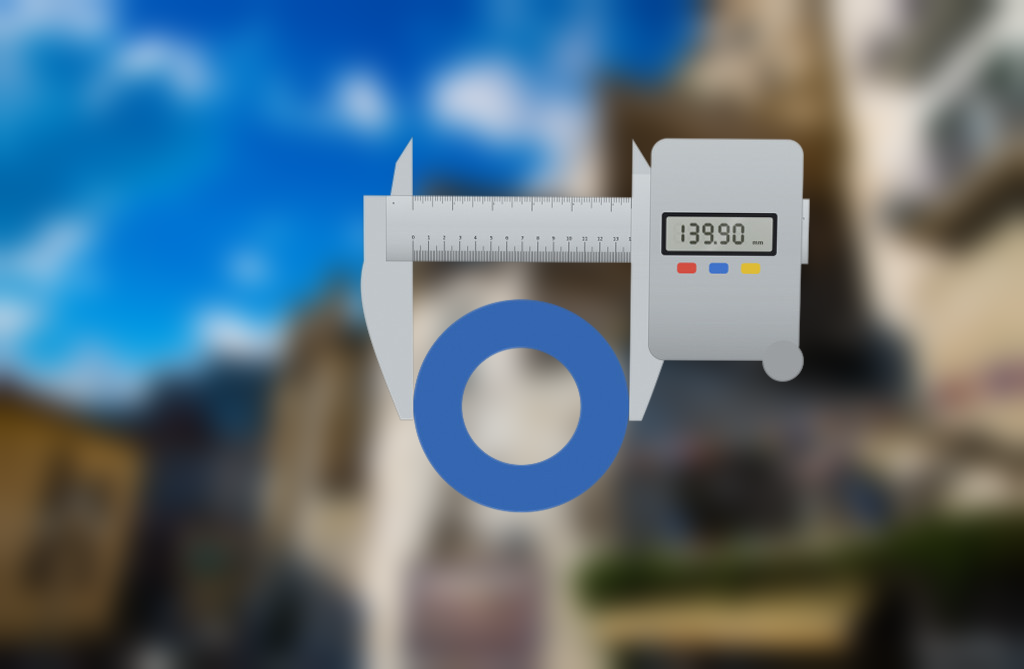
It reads 139.90,mm
